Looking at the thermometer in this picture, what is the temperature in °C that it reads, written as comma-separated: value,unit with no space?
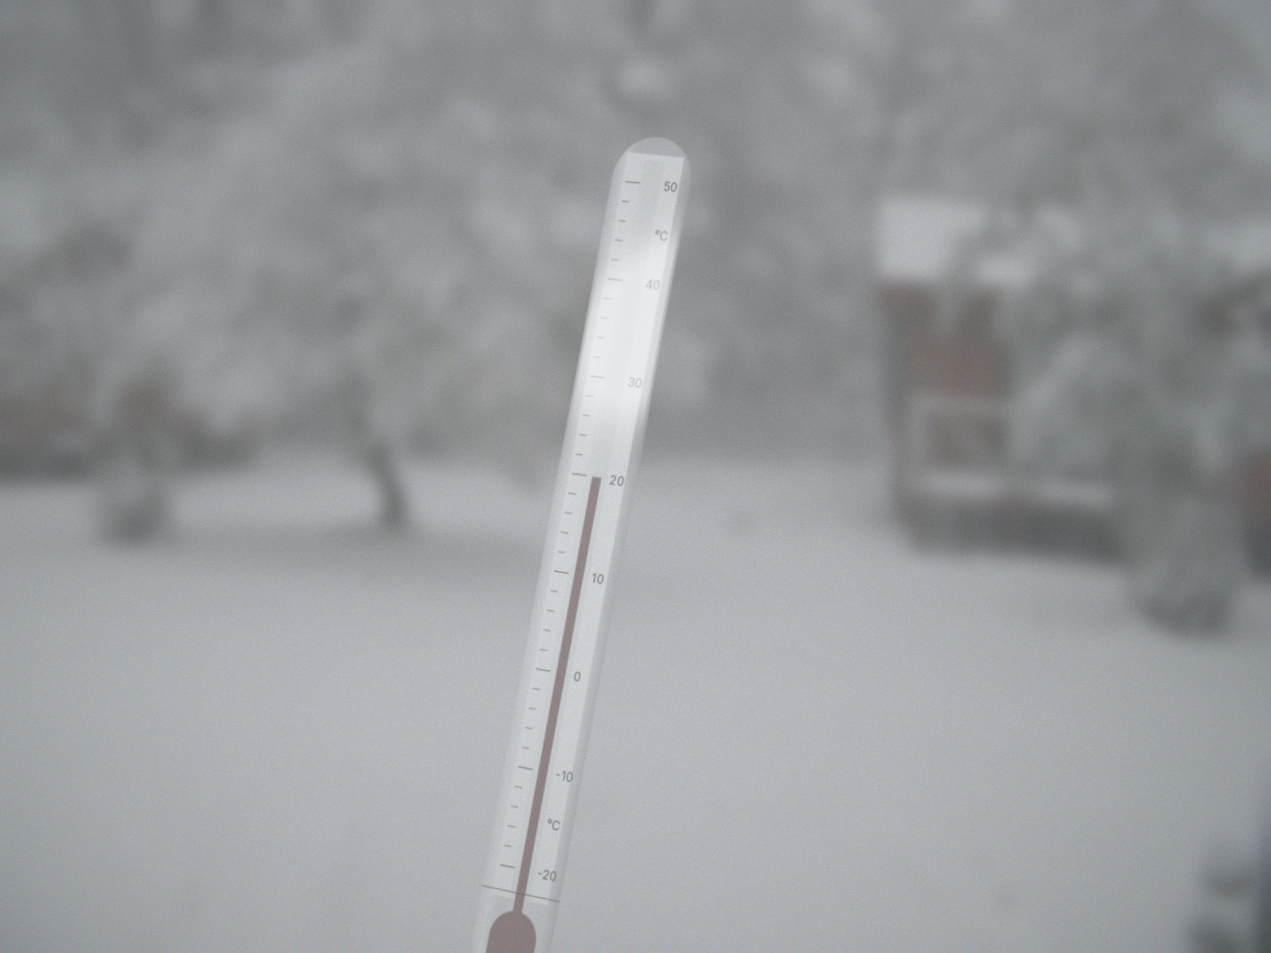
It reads 20,°C
